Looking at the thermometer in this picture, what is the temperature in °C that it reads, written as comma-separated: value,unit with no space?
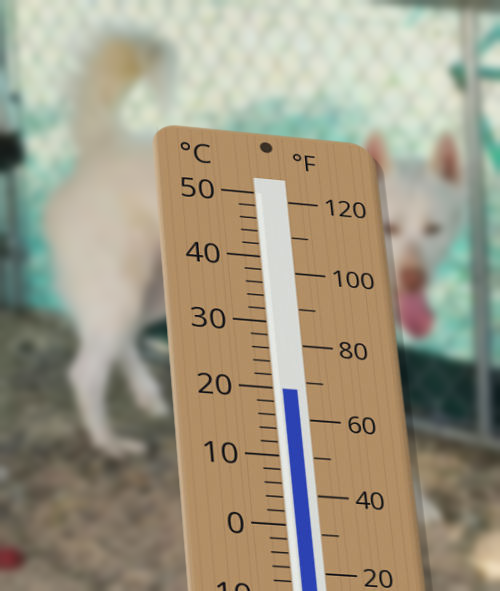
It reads 20,°C
